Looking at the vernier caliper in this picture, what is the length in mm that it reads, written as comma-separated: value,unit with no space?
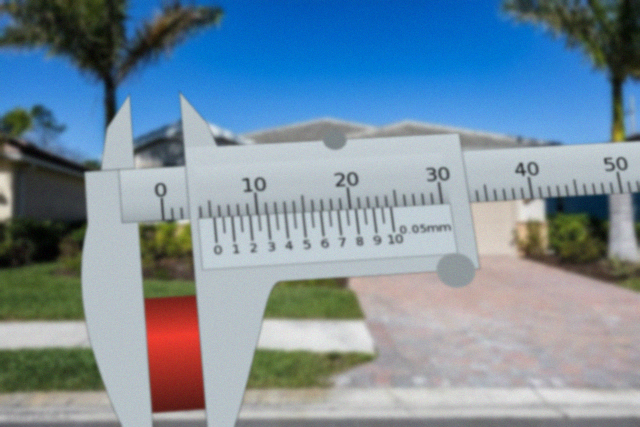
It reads 5.4,mm
